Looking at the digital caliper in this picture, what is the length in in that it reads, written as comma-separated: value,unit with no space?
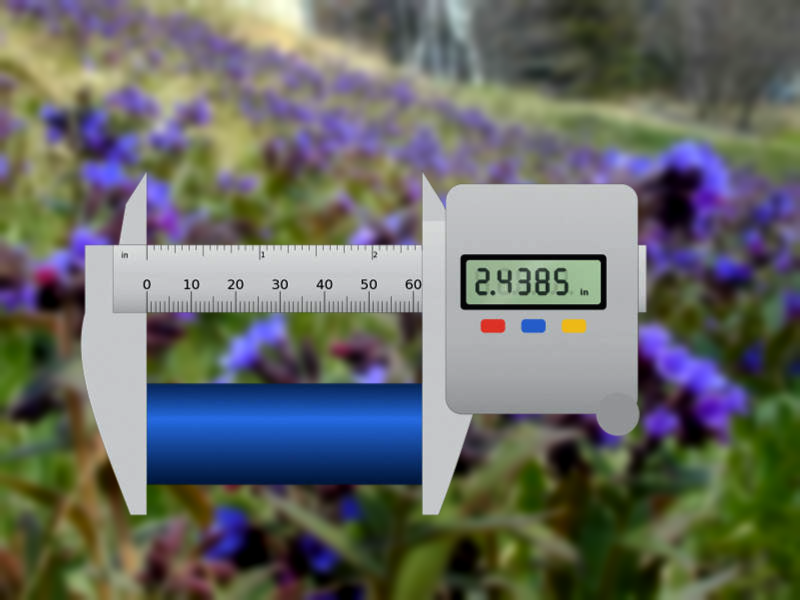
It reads 2.4385,in
